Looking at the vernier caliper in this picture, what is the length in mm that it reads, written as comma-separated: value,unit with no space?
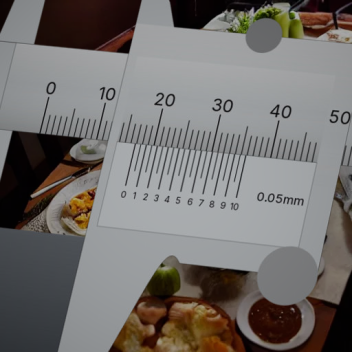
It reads 16.8,mm
